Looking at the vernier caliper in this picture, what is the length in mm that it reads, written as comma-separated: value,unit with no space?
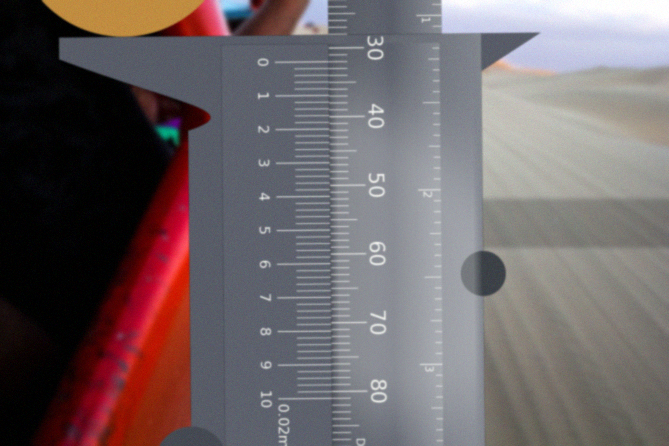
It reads 32.0,mm
